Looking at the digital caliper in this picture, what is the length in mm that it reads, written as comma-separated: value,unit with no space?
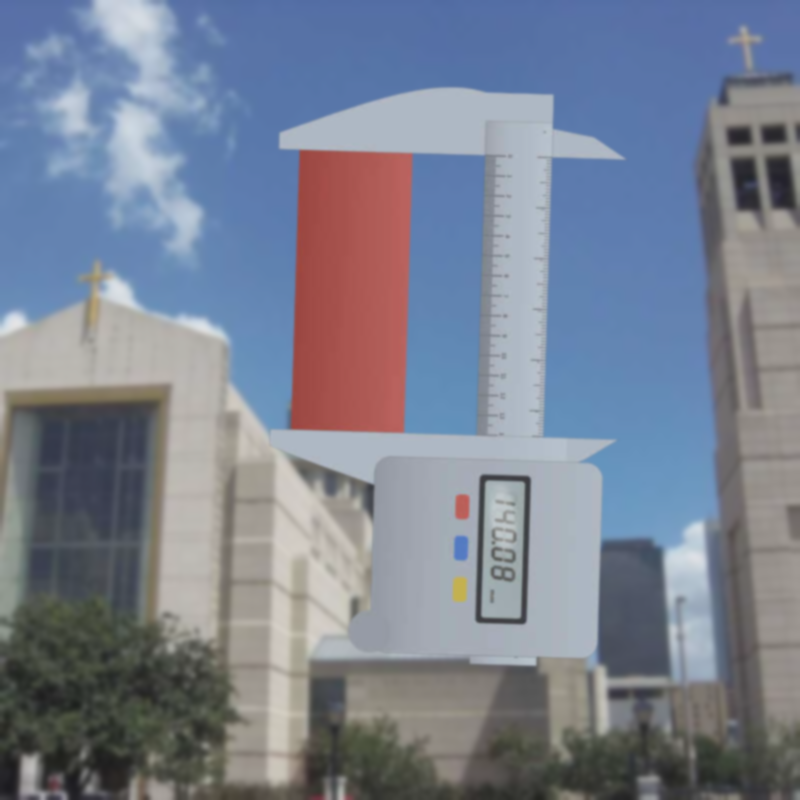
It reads 140.08,mm
